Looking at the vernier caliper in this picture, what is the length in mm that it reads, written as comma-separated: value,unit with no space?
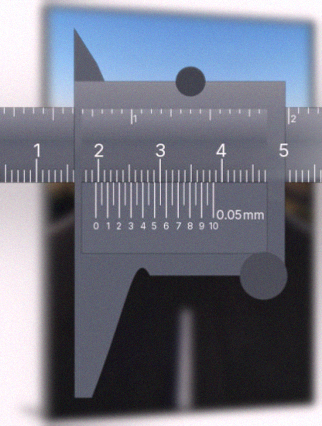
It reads 19.6,mm
